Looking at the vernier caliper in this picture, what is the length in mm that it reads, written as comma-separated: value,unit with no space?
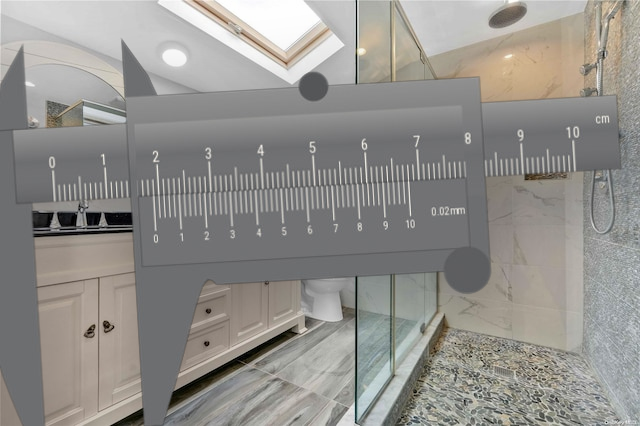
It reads 19.0,mm
